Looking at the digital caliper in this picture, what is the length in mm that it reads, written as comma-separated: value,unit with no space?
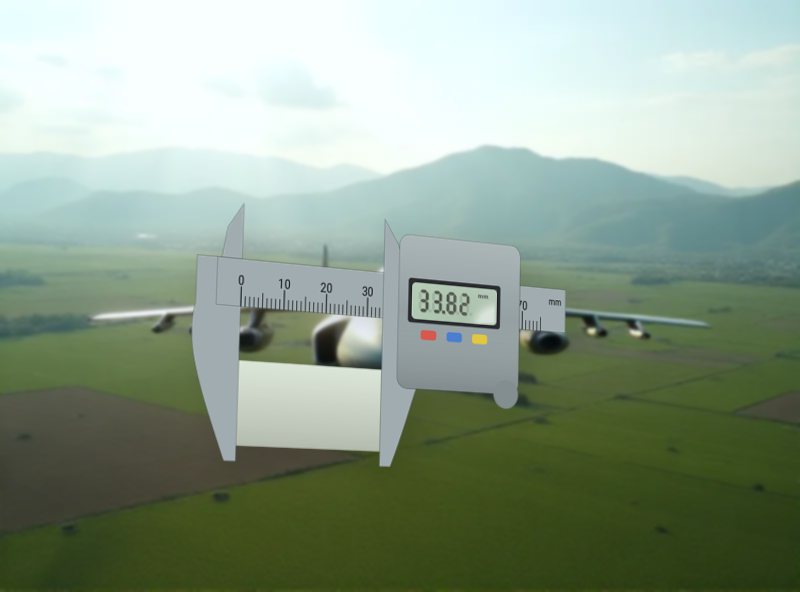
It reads 33.82,mm
